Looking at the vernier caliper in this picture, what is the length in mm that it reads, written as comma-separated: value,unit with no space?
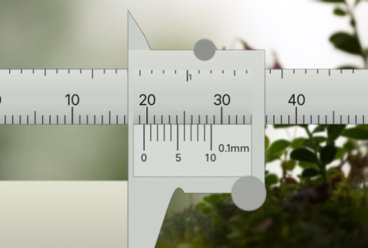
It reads 19.6,mm
